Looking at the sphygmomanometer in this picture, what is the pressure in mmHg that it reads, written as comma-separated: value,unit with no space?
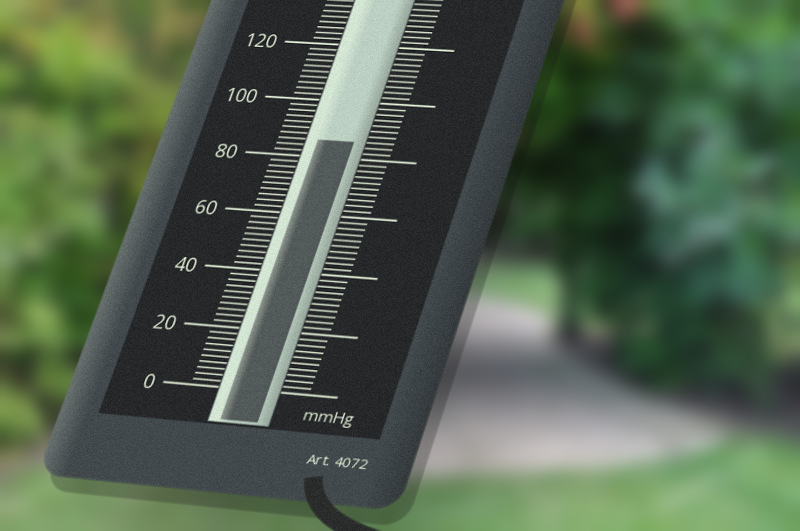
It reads 86,mmHg
